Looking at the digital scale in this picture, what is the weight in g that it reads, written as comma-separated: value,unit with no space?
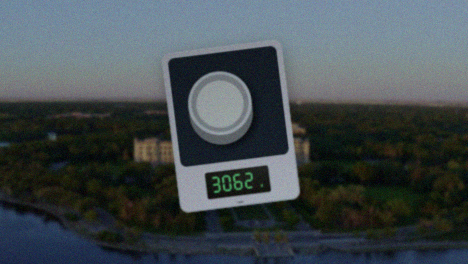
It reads 3062,g
